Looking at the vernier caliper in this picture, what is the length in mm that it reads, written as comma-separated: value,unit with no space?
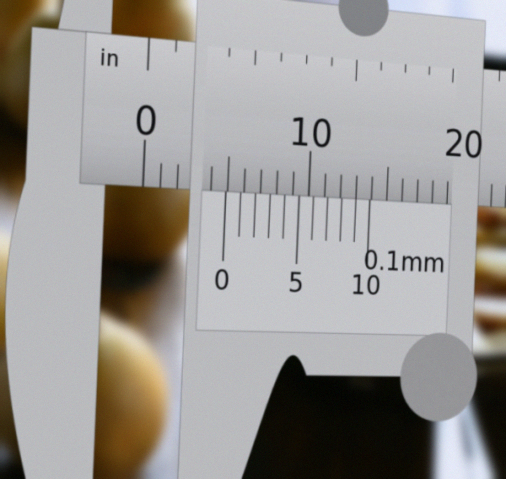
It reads 4.9,mm
